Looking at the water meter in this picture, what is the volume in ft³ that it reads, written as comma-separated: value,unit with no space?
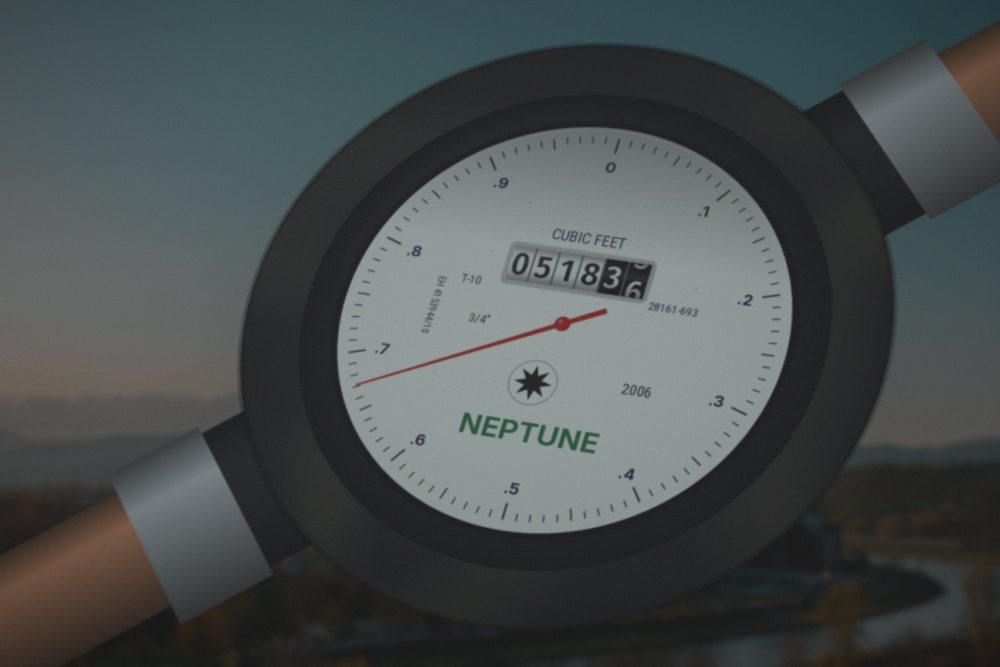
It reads 51835.67,ft³
